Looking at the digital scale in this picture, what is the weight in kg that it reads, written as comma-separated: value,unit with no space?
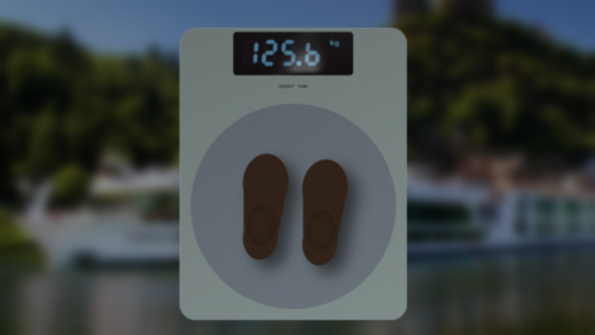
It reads 125.6,kg
